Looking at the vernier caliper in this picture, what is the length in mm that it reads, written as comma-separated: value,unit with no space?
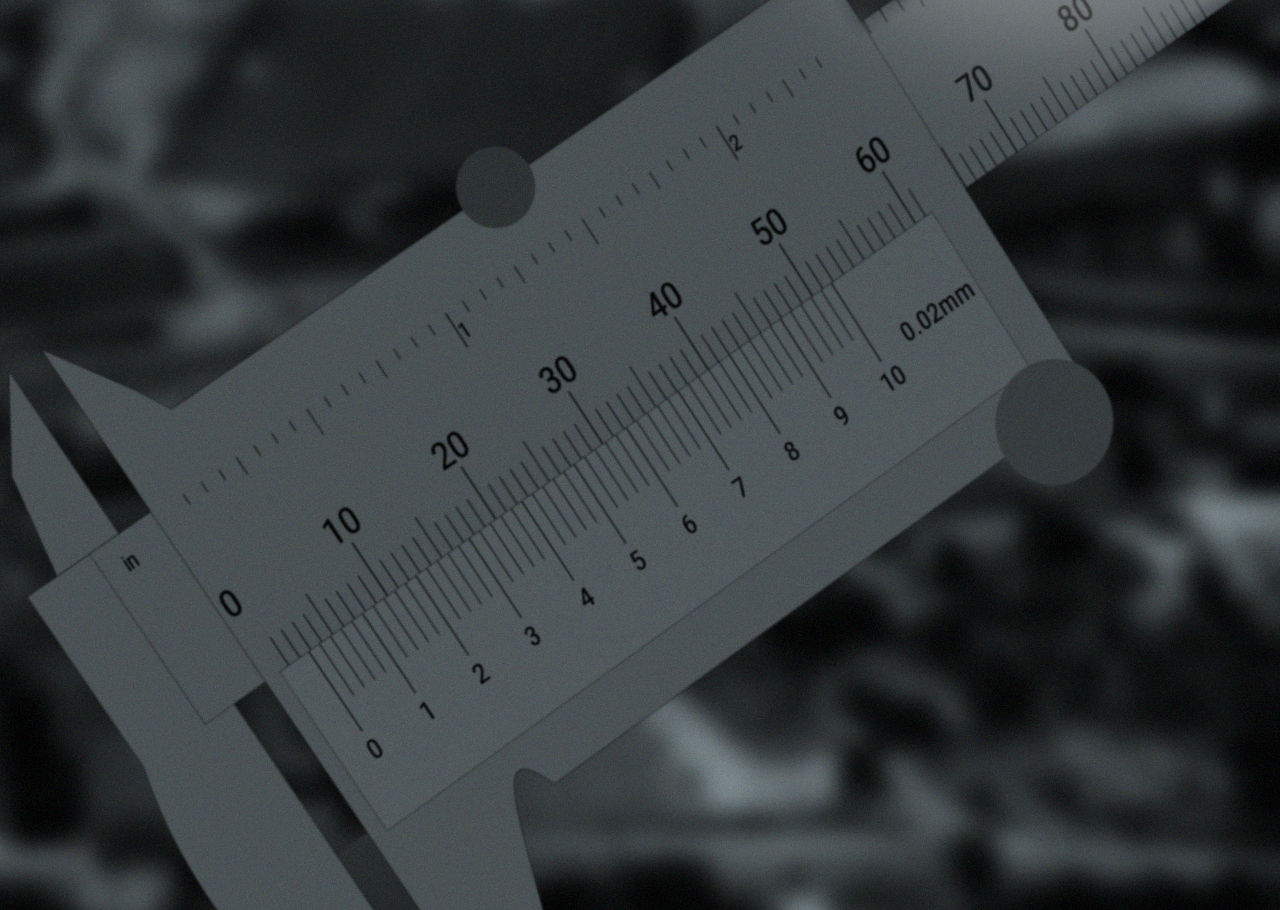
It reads 2.8,mm
